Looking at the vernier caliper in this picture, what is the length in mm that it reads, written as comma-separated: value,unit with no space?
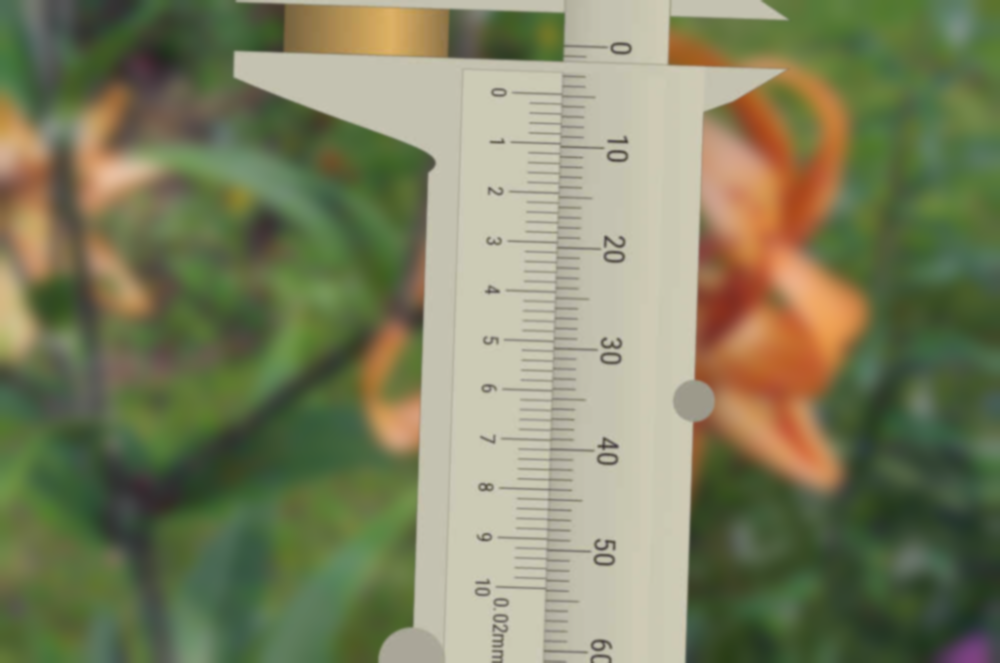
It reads 4.8,mm
